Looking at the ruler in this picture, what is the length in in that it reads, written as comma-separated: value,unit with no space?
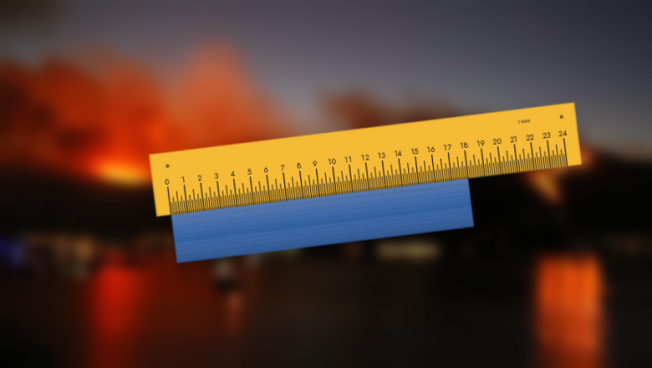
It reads 18,in
